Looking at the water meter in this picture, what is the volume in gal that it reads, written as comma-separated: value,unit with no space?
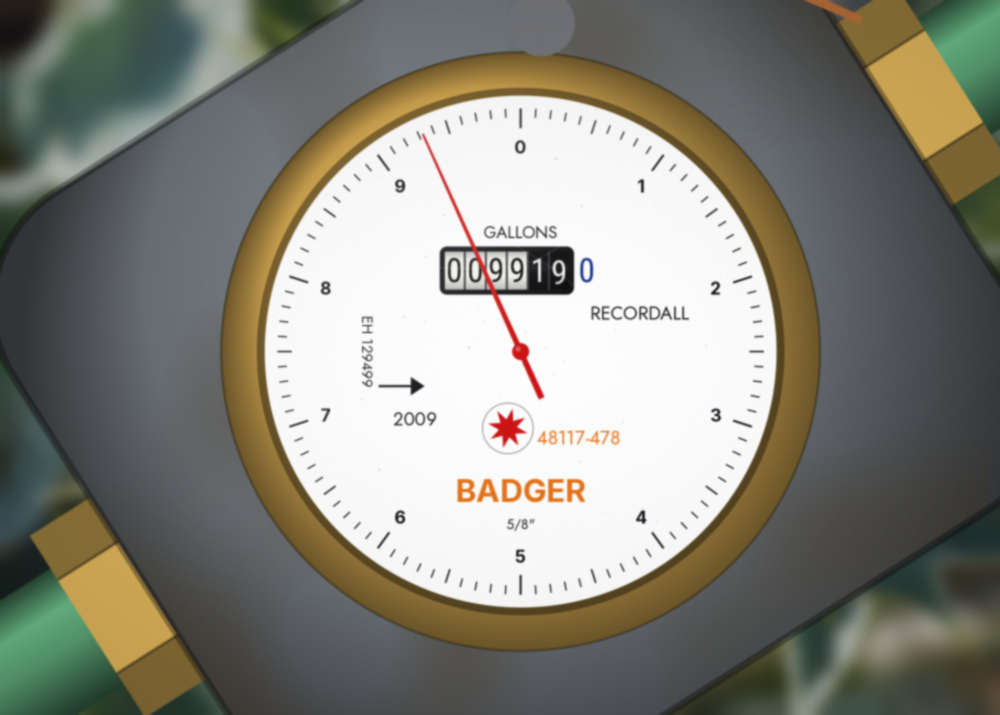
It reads 99189.3,gal
